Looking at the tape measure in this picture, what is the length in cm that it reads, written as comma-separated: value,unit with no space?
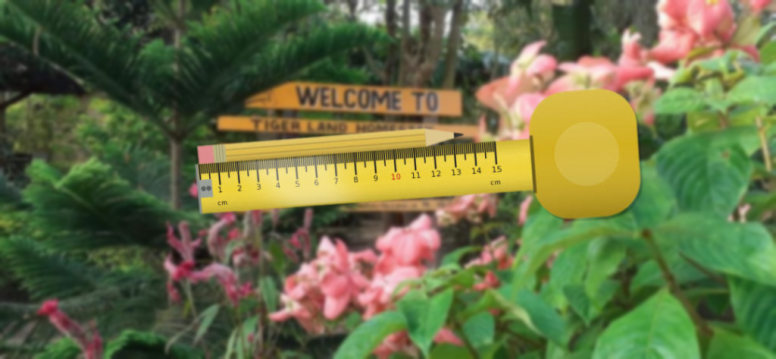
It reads 13.5,cm
